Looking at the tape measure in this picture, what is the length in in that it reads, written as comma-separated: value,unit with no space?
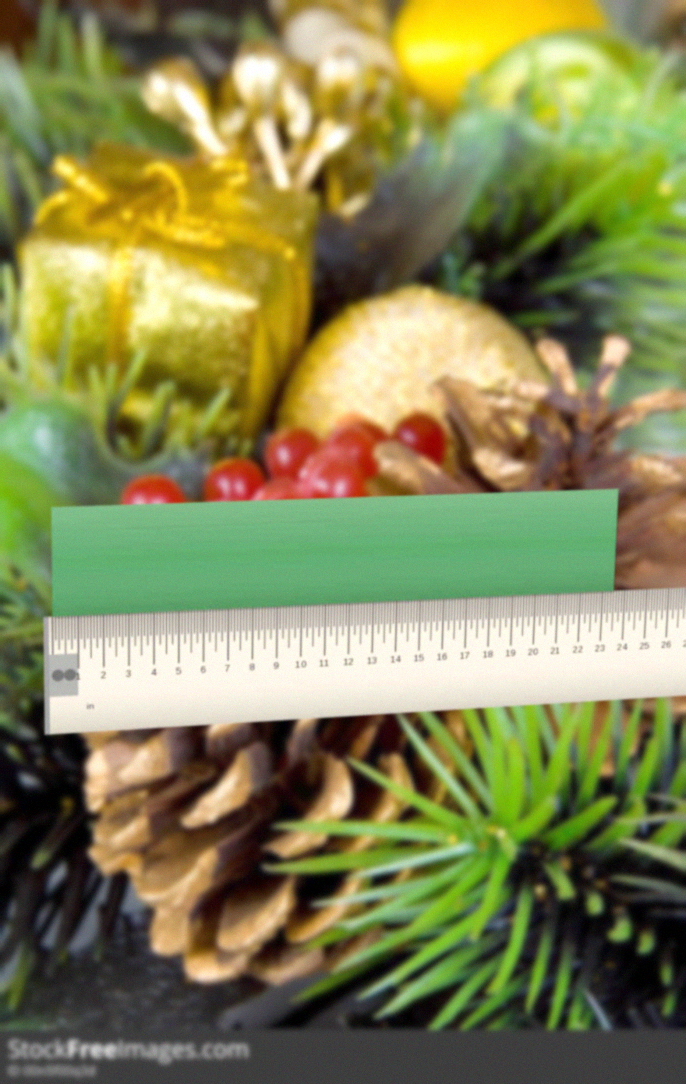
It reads 23.5,in
